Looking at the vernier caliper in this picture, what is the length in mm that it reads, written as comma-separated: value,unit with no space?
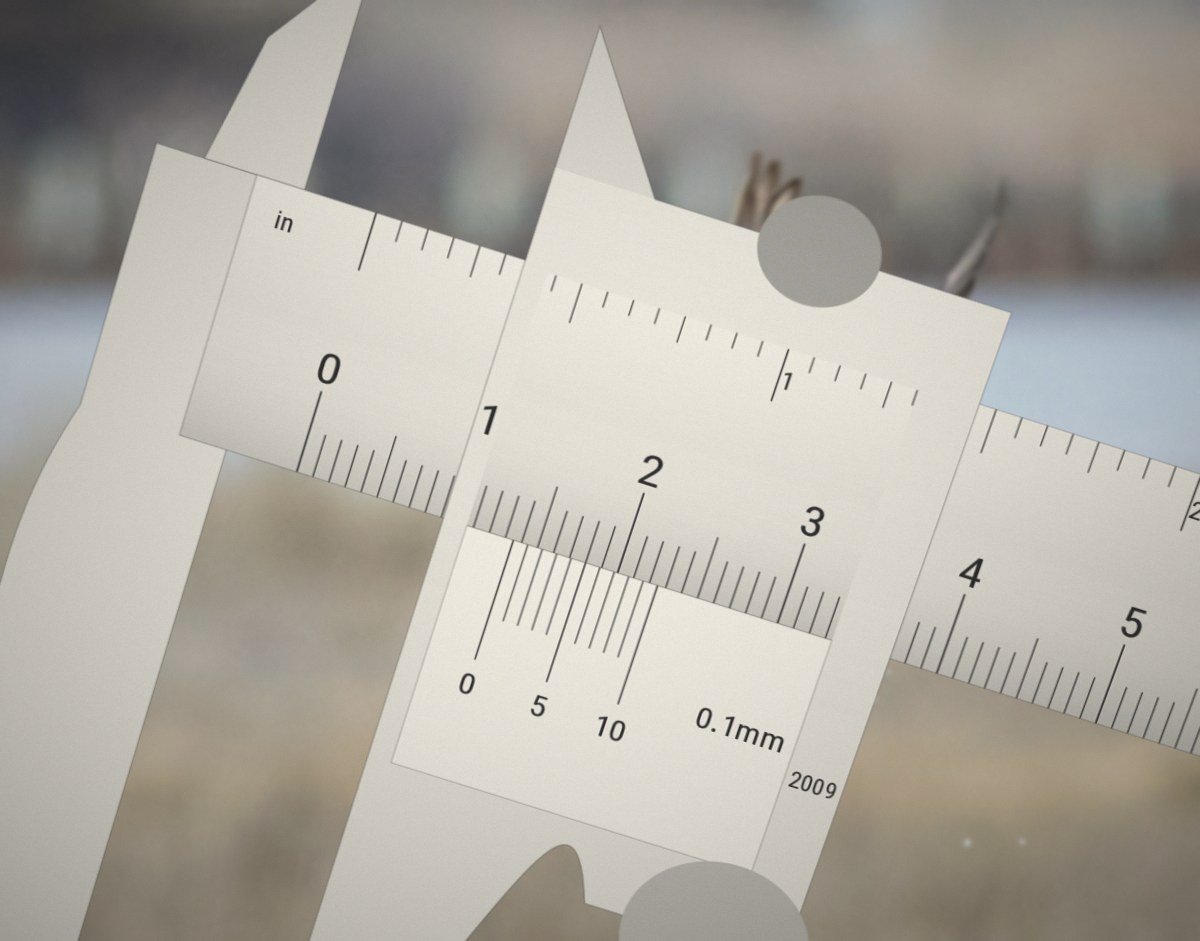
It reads 13.5,mm
